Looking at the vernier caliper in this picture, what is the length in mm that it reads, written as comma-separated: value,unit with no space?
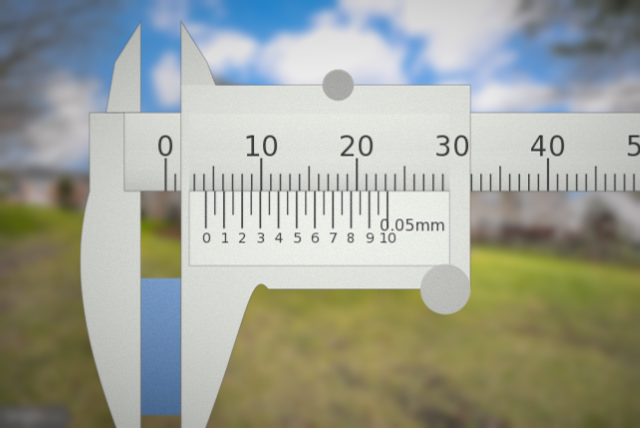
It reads 4.2,mm
